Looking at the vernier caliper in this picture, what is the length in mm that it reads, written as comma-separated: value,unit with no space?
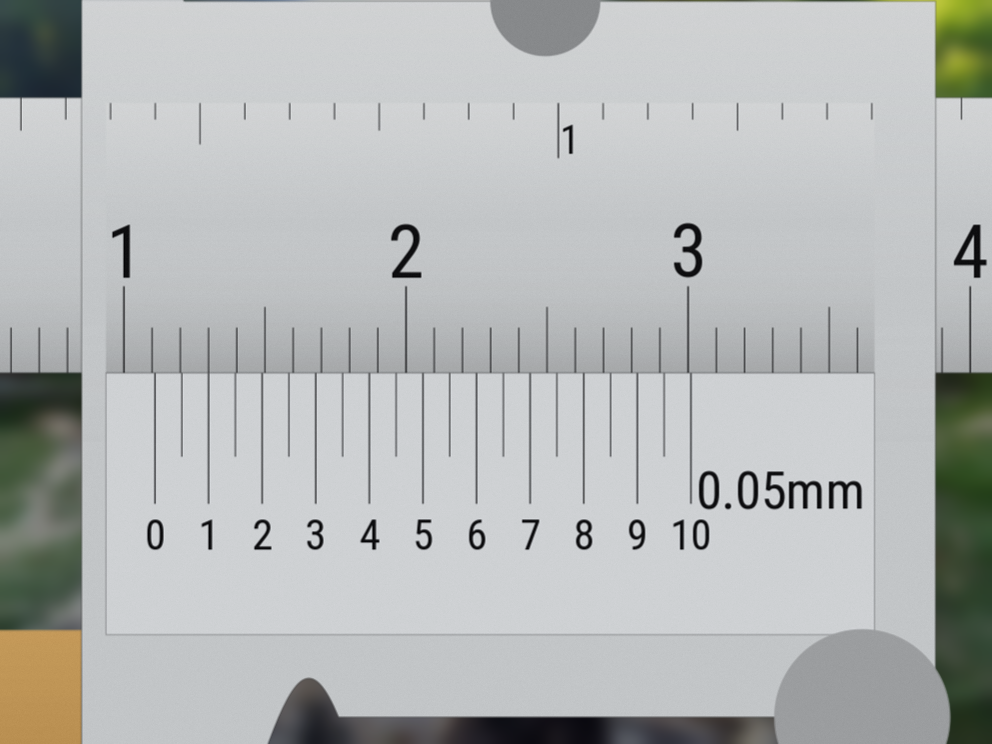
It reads 11.10,mm
